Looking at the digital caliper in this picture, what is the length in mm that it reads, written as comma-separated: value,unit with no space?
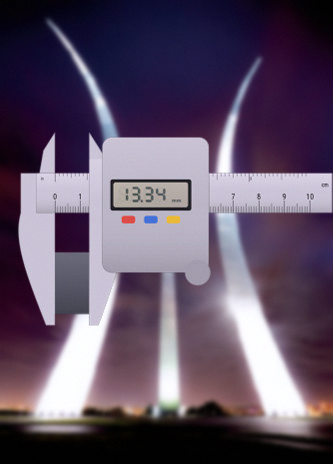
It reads 13.34,mm
